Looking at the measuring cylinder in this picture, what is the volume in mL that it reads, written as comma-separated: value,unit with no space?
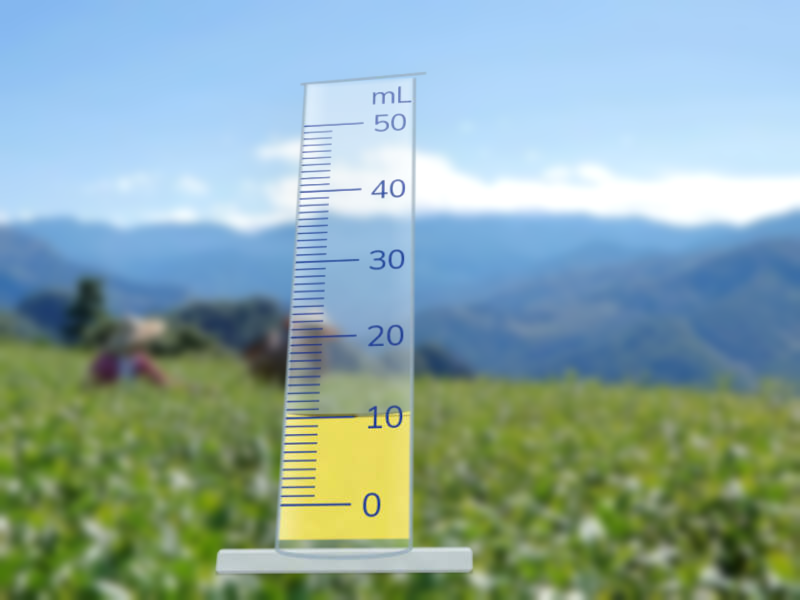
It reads 10,mL
